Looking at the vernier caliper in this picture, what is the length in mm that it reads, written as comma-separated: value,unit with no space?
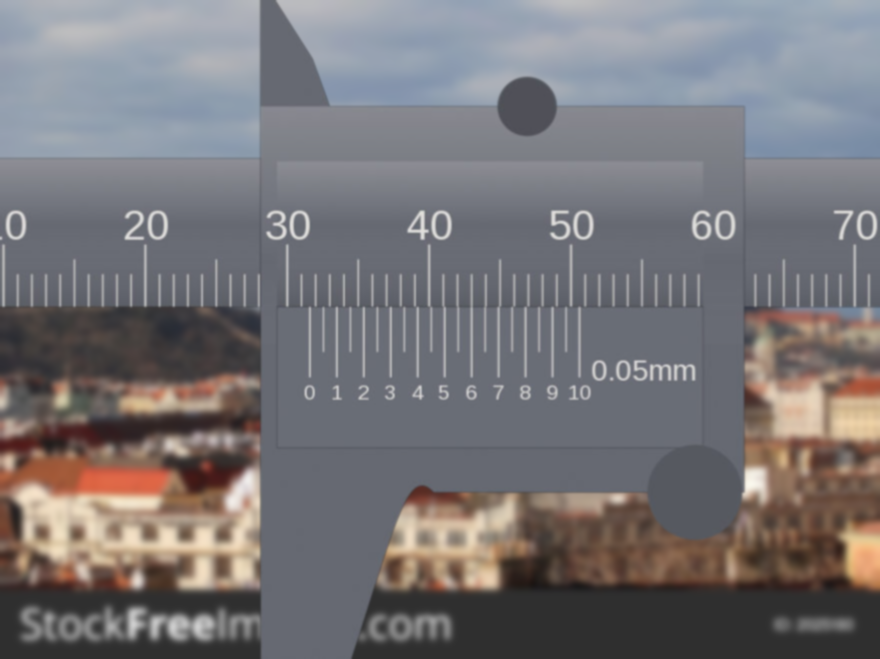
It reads 31.6,mm
